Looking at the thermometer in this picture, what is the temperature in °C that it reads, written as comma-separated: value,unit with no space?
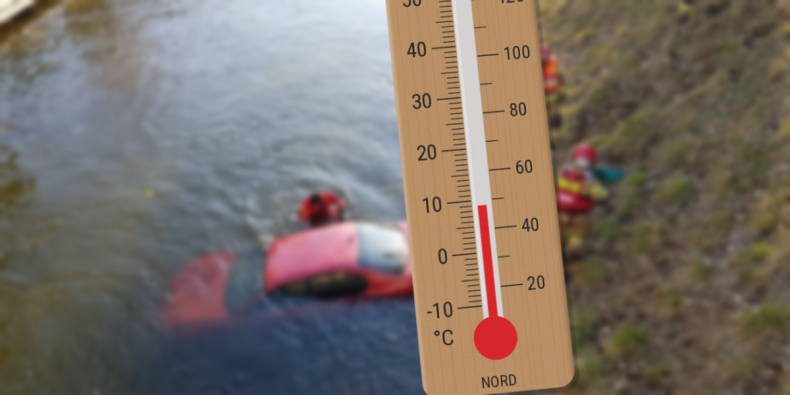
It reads 9,°C
